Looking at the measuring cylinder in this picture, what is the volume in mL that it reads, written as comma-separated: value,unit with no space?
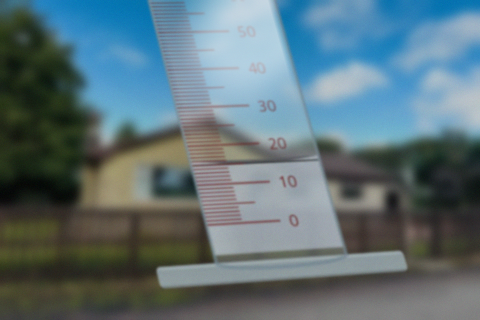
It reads 15,mL
